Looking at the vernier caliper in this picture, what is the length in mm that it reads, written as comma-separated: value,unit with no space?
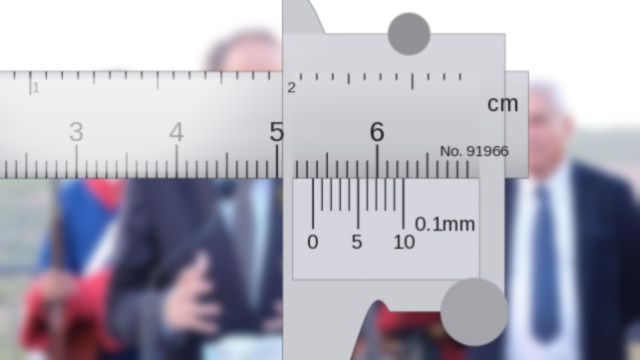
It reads 53.6,mm
